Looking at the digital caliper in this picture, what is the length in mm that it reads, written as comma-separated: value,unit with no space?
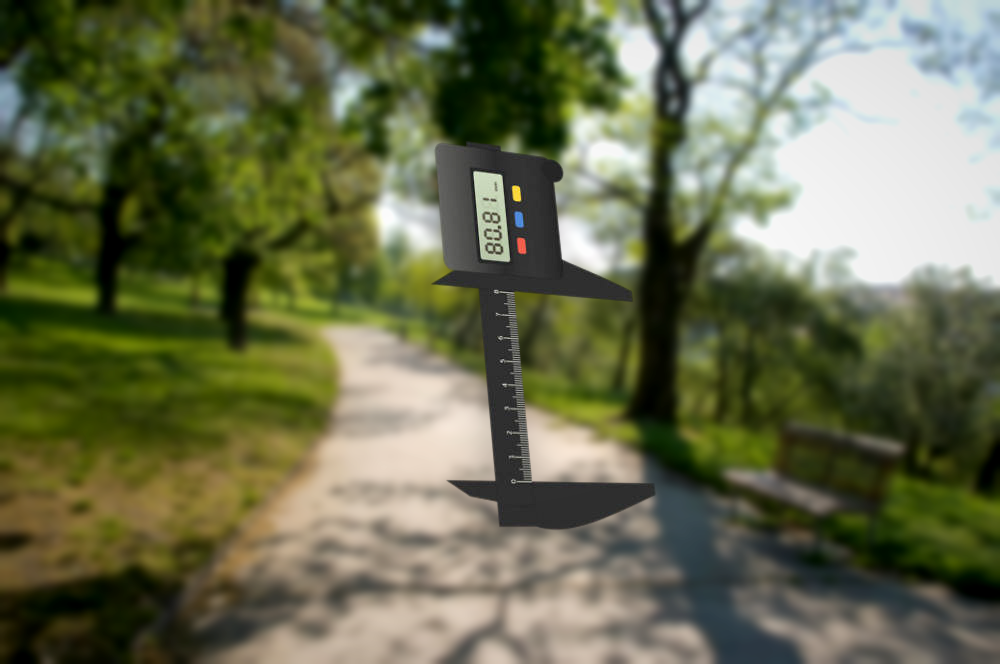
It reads 80.81,mm
